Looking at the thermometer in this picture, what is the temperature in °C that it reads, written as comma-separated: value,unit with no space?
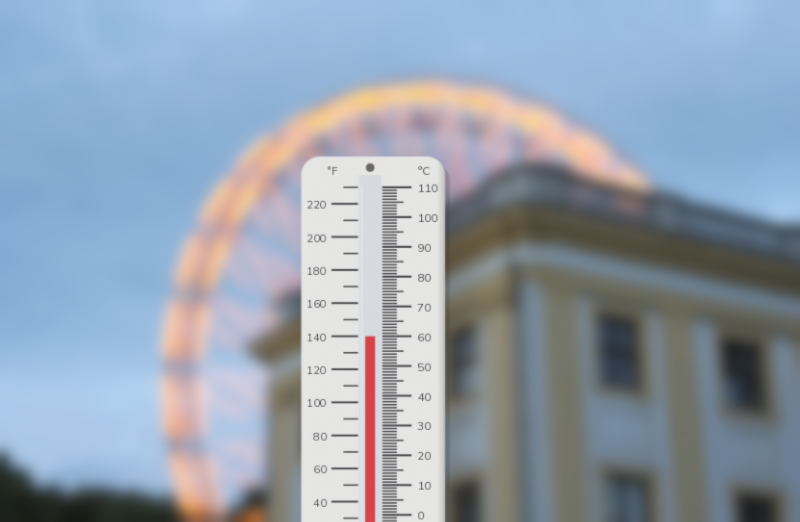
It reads 60,°C
